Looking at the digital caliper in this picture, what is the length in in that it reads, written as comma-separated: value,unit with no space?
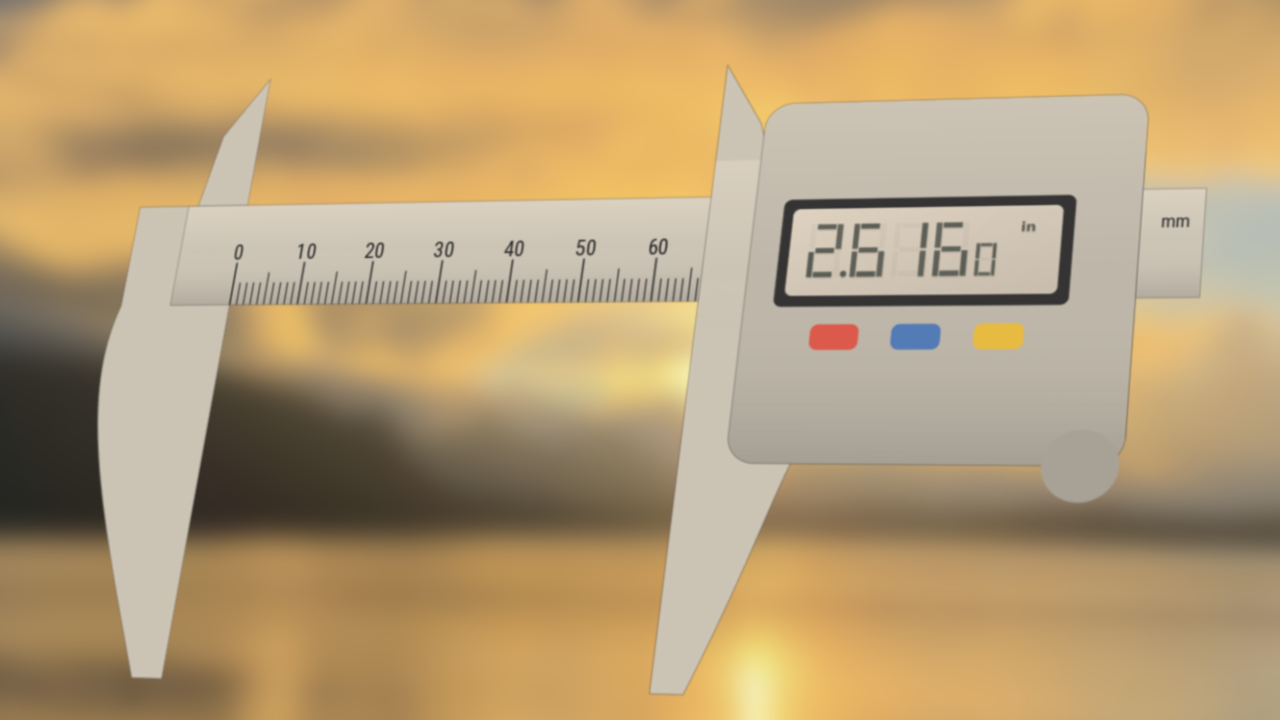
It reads 2.6160,in
